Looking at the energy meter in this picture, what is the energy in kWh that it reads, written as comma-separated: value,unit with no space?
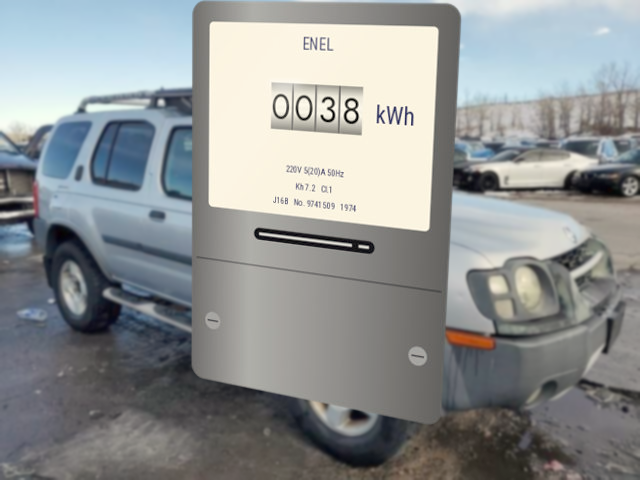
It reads 38,kWh
